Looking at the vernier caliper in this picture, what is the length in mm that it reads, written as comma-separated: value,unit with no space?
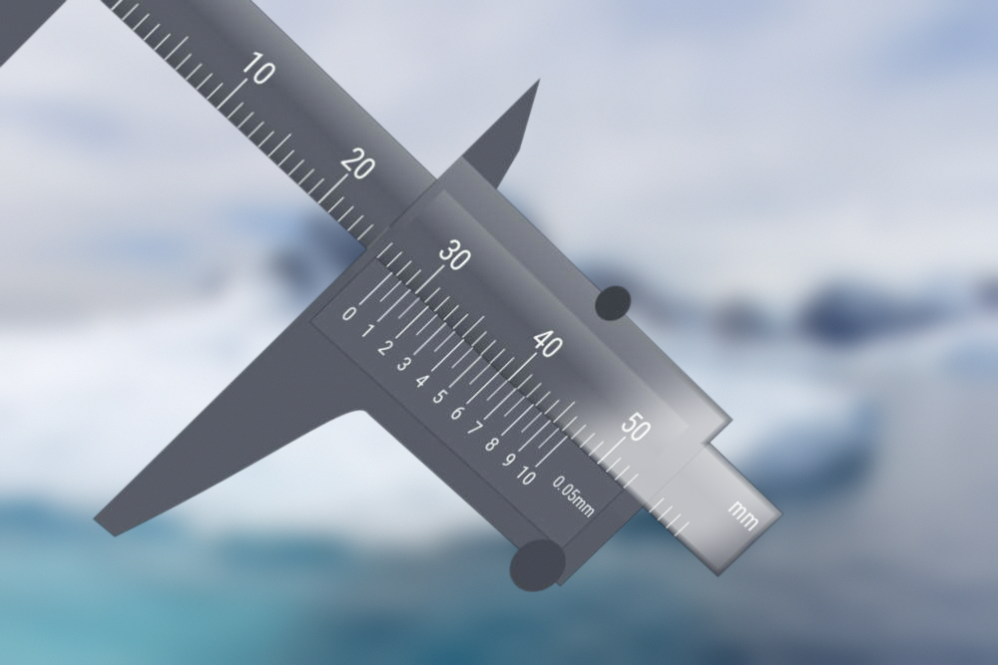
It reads 27.6,mm
